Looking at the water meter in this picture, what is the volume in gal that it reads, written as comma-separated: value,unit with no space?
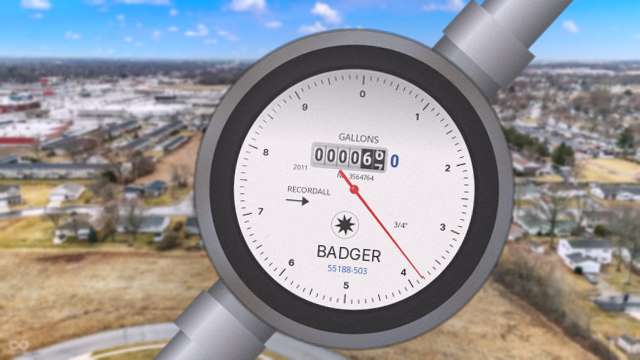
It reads 663.8,gal
